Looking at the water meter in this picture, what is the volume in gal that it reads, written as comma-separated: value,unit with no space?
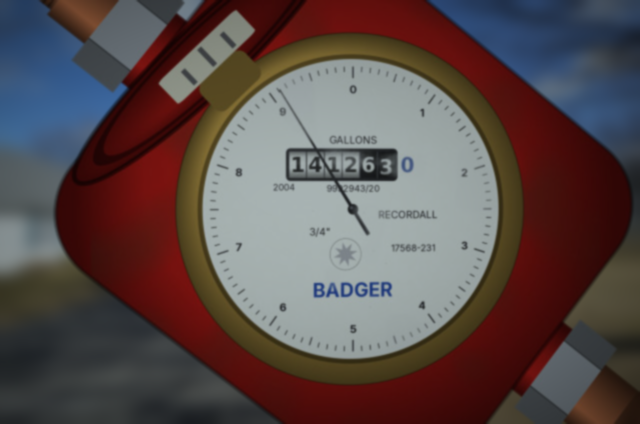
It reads 1412629.1,gal
